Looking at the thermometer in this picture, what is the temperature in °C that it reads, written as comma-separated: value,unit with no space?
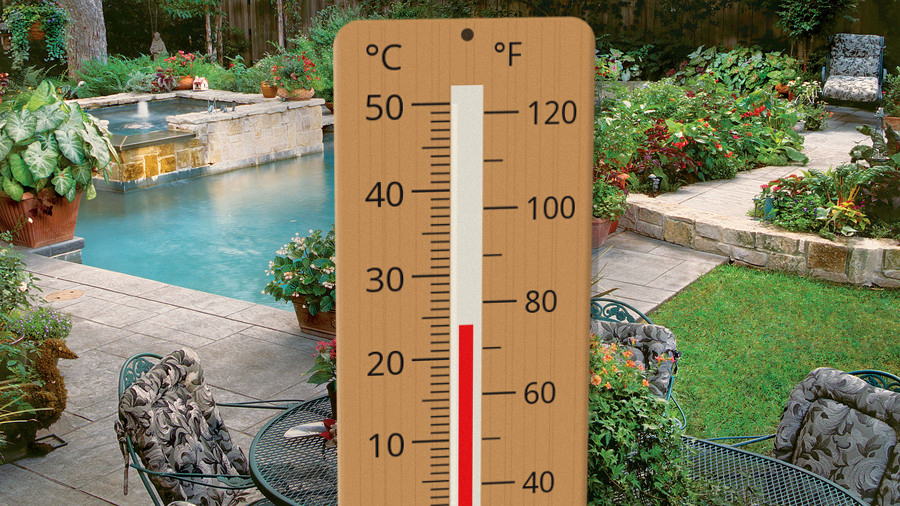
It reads 24,°C
